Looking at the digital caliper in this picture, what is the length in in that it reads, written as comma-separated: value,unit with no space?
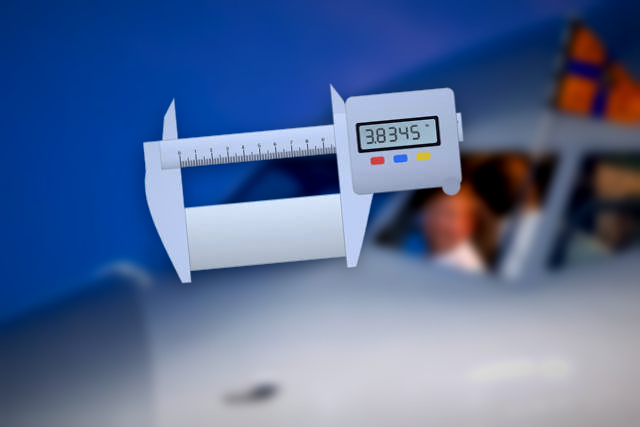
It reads 3.8345,in
